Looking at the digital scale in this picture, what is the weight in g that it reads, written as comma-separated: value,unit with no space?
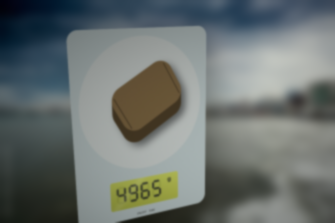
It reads 4965,g
